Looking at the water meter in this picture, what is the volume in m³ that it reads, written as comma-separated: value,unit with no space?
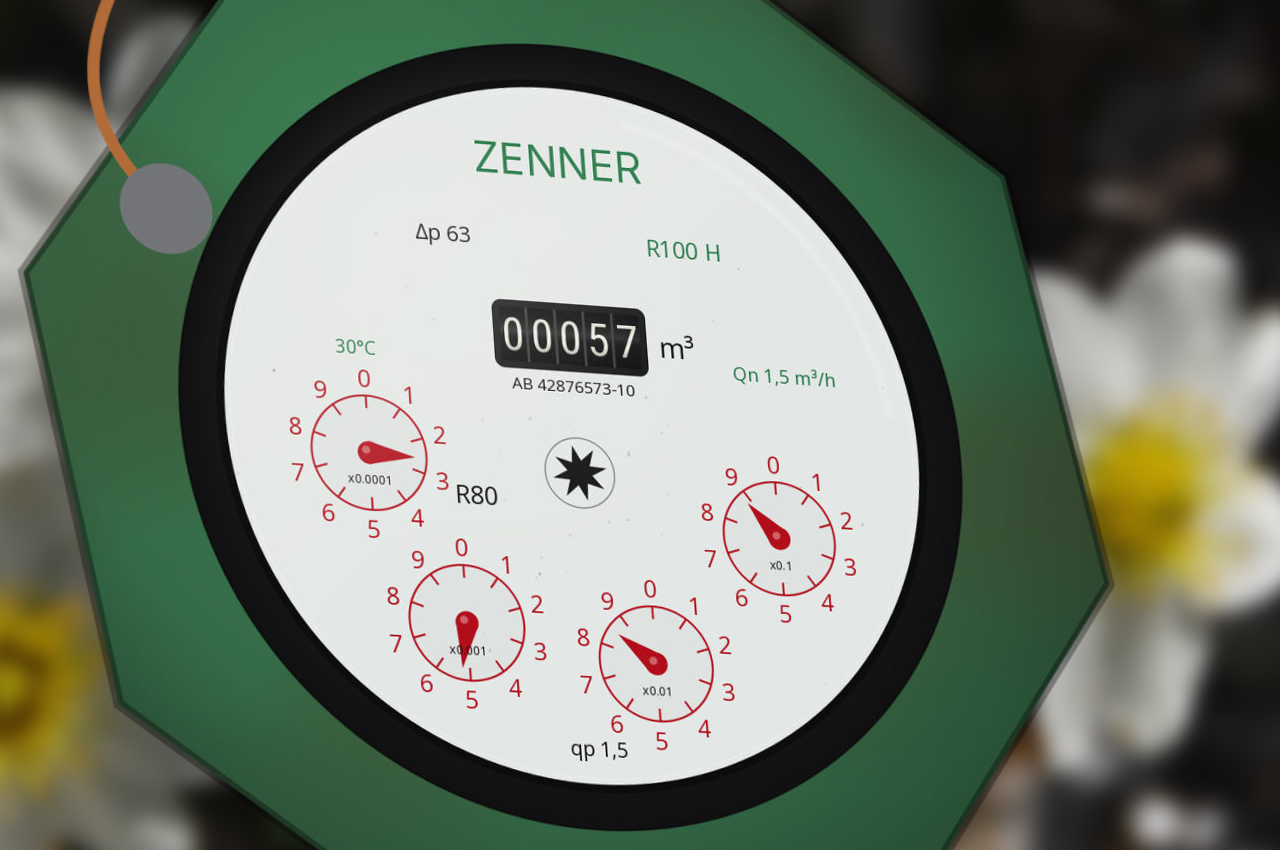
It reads 57.8852,m³
